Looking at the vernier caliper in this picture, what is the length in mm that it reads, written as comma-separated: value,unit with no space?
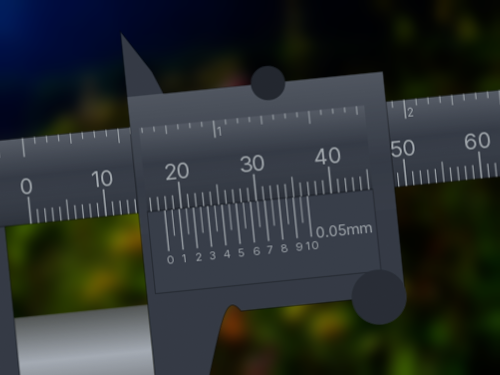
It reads 17.8,mm
